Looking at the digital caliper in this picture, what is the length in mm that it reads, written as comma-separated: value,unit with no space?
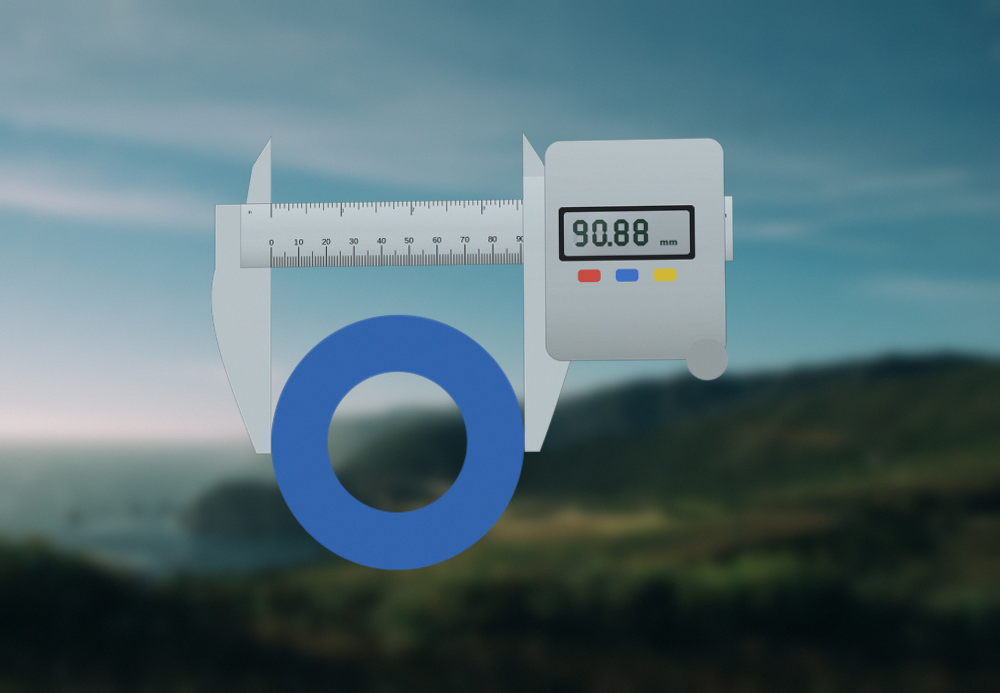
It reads 90.88,mm
